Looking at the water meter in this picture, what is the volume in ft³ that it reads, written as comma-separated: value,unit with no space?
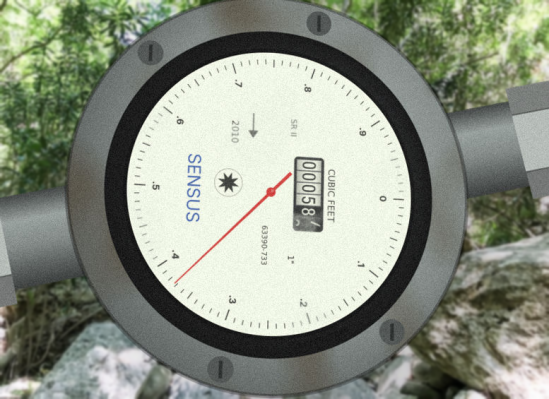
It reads 587.37,ft³
